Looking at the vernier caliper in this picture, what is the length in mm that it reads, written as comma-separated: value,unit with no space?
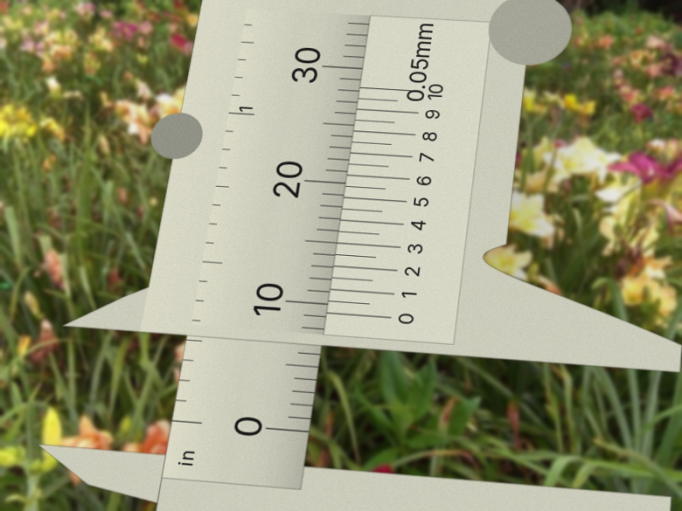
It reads 9.3,mm
